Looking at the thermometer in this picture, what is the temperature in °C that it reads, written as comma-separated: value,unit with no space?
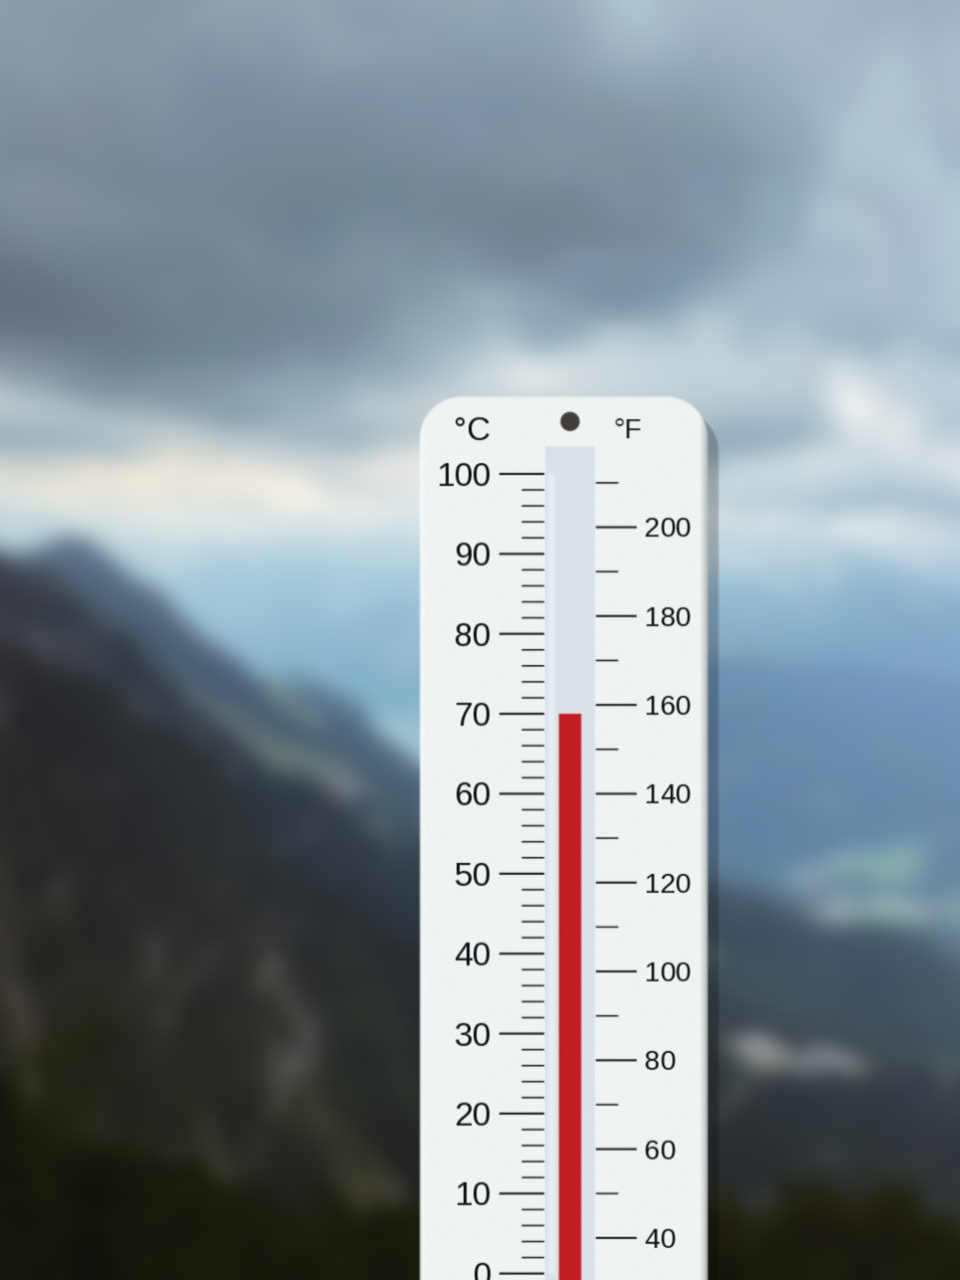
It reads 70,°C
